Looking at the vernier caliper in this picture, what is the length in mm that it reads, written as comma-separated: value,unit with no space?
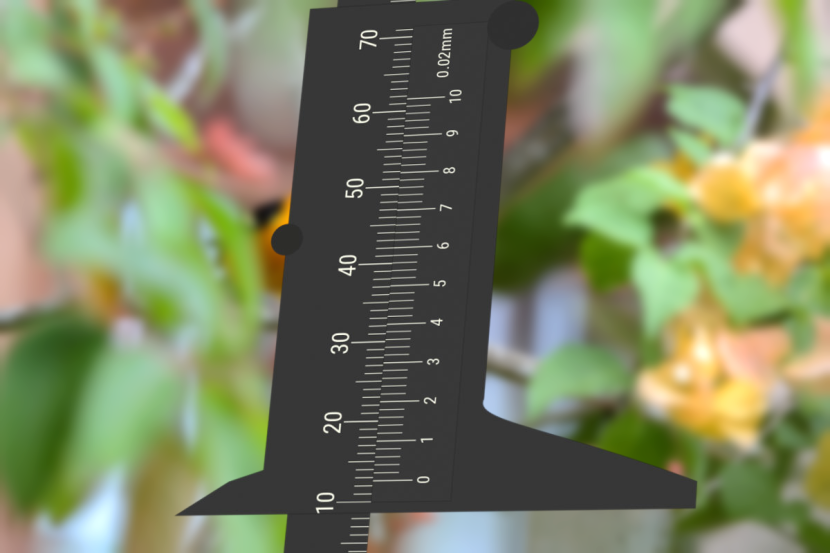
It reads 12.6,mm
